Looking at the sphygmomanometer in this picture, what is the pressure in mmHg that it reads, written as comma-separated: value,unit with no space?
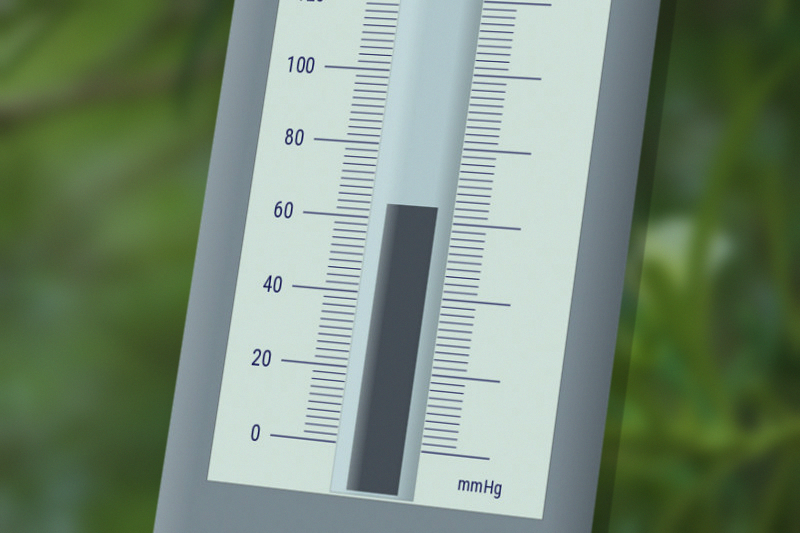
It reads 64,mmHg
